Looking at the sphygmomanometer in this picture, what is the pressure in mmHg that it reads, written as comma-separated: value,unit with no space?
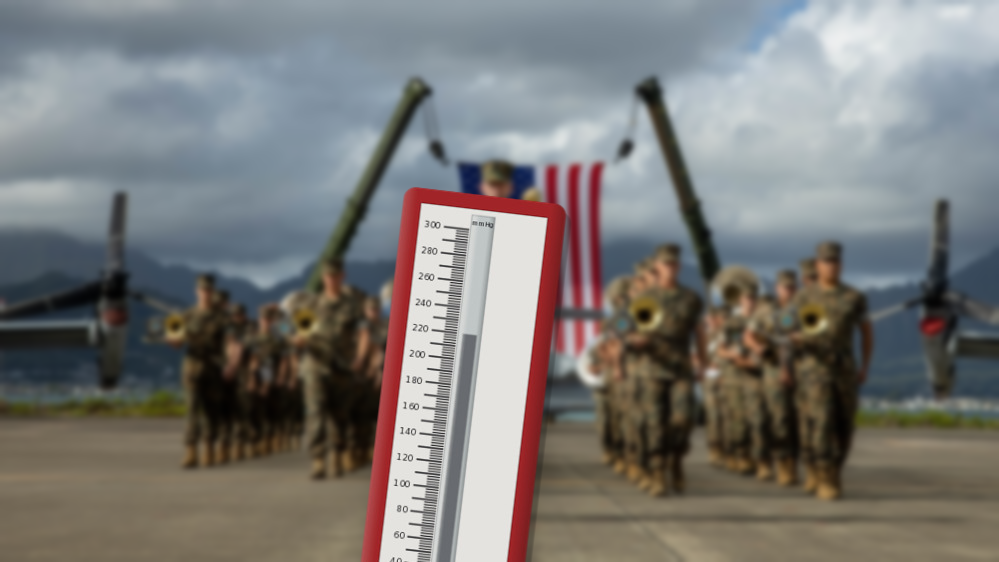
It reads 220,mmHg
